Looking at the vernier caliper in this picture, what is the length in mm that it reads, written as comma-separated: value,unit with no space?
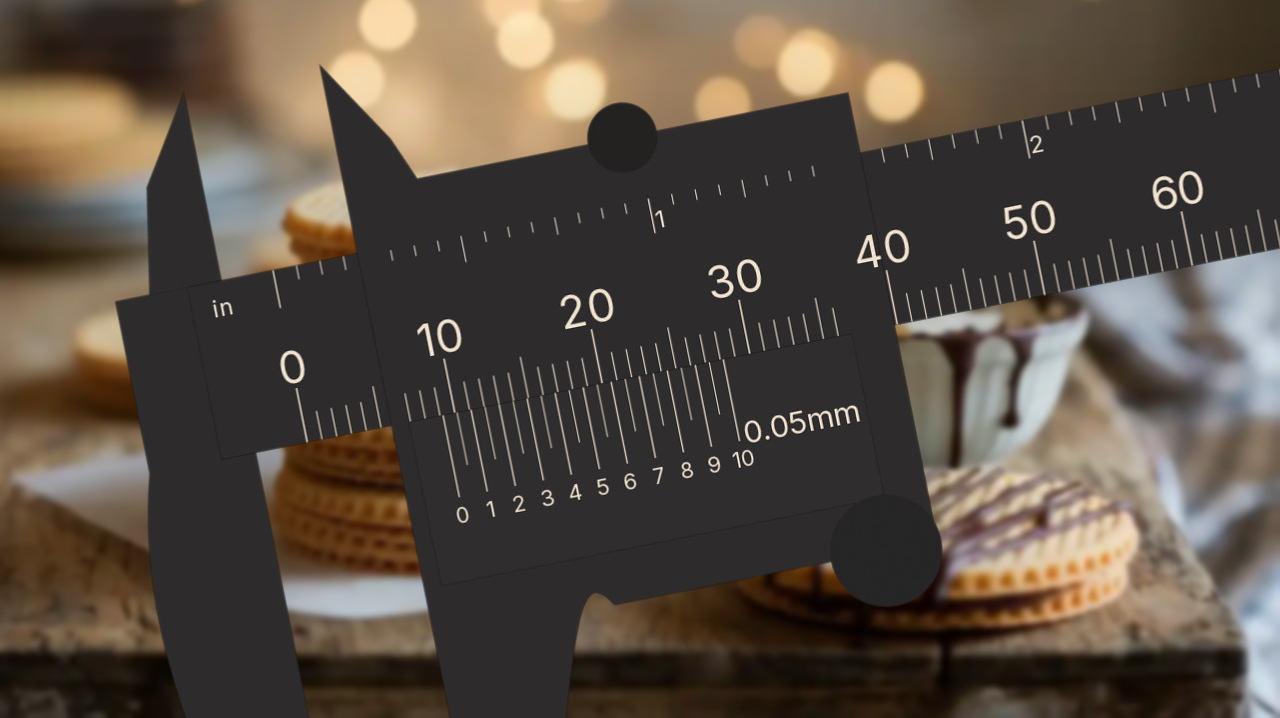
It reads 9.2,mm
